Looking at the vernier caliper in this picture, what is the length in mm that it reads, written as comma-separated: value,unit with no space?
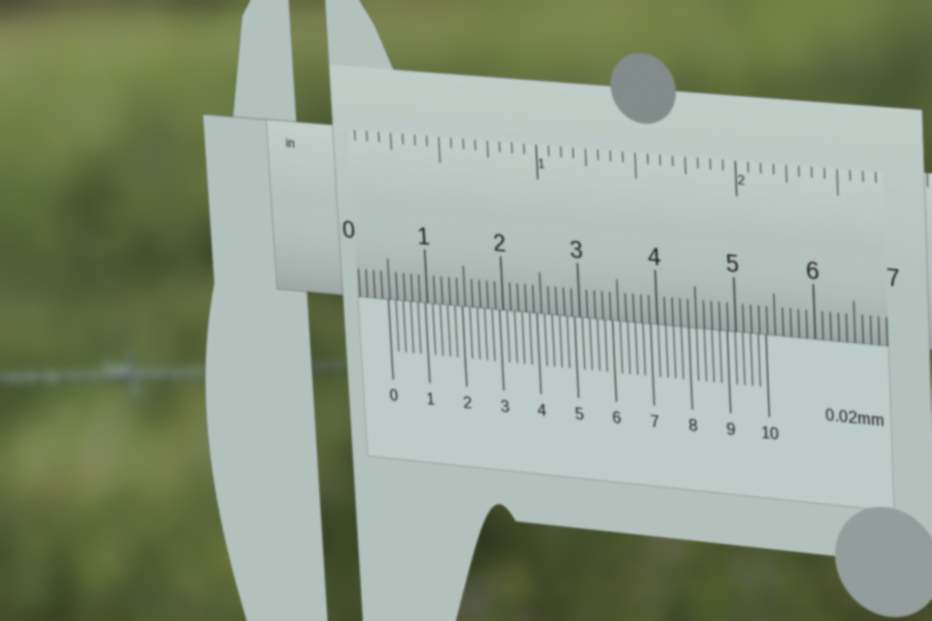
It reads 4.8,mm
